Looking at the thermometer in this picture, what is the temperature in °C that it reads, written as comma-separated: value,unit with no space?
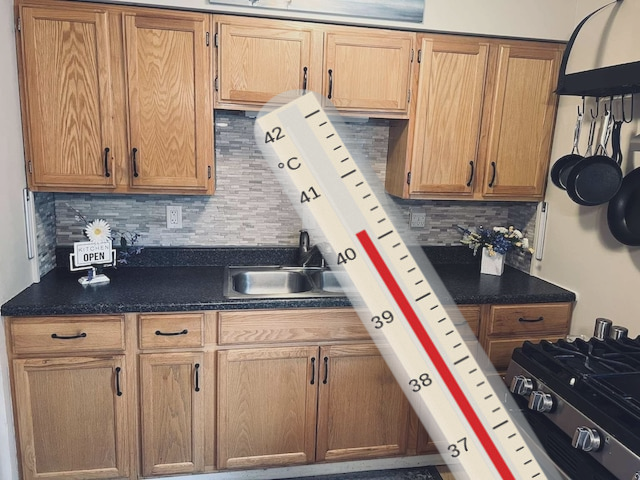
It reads 40.2,°C
